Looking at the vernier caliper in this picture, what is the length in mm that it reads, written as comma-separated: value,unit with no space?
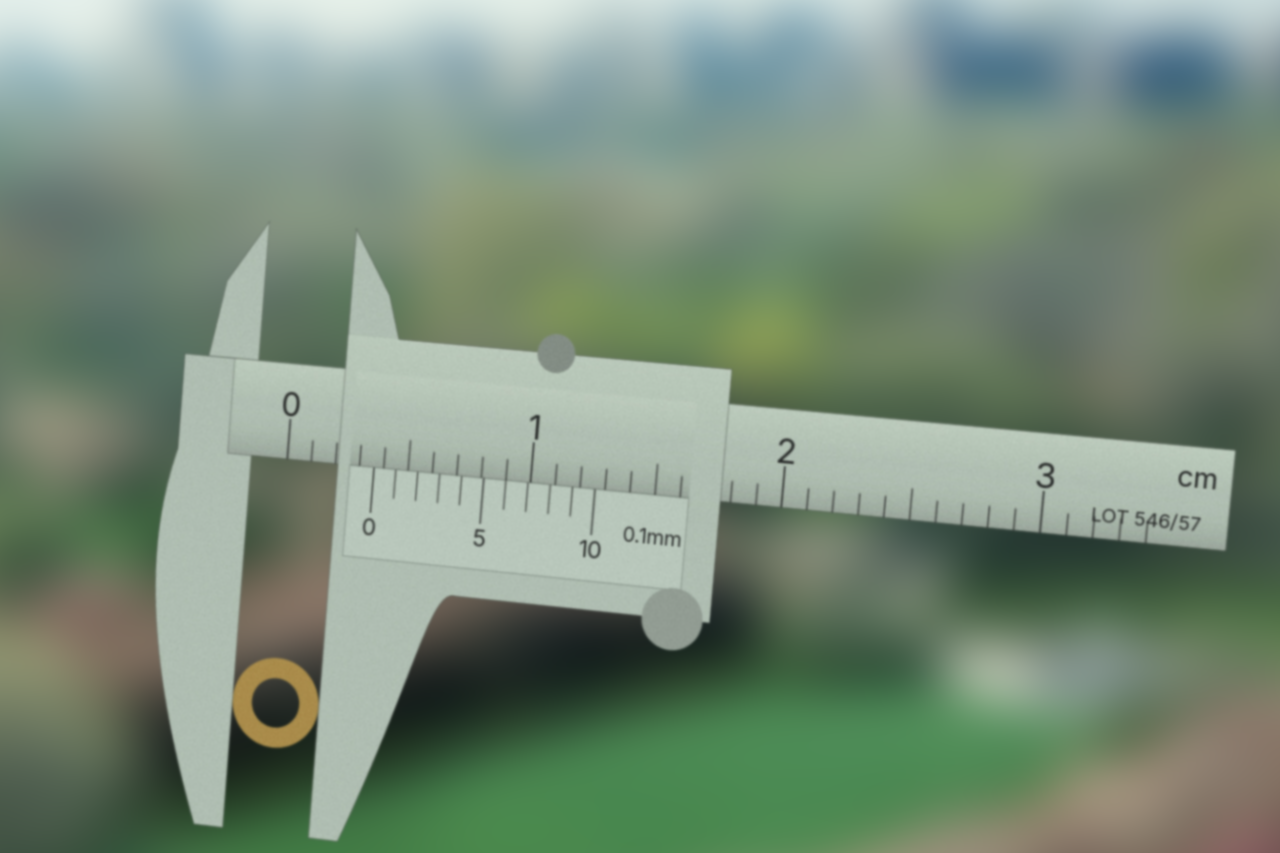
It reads 3.6,mm
